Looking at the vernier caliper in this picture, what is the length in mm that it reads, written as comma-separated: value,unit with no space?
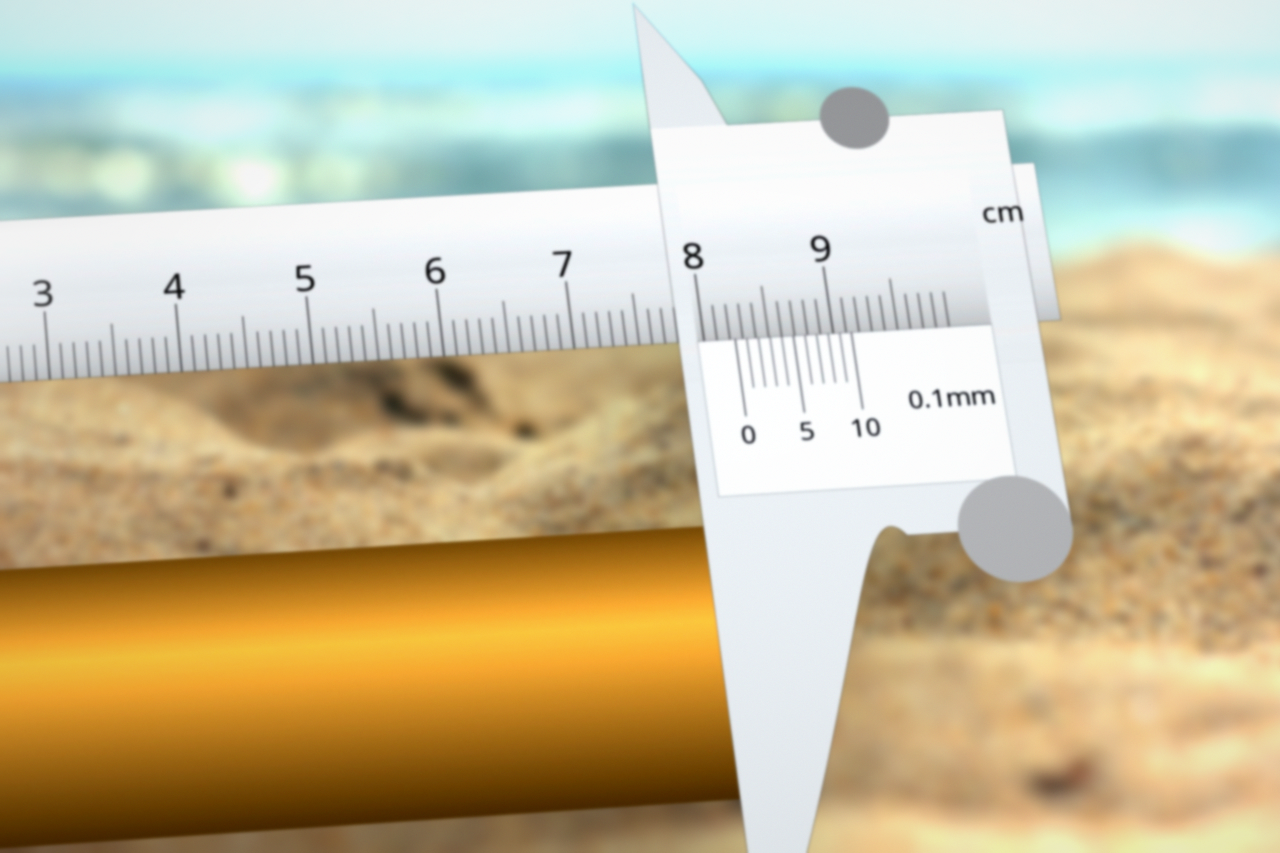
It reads 82.4,mm
